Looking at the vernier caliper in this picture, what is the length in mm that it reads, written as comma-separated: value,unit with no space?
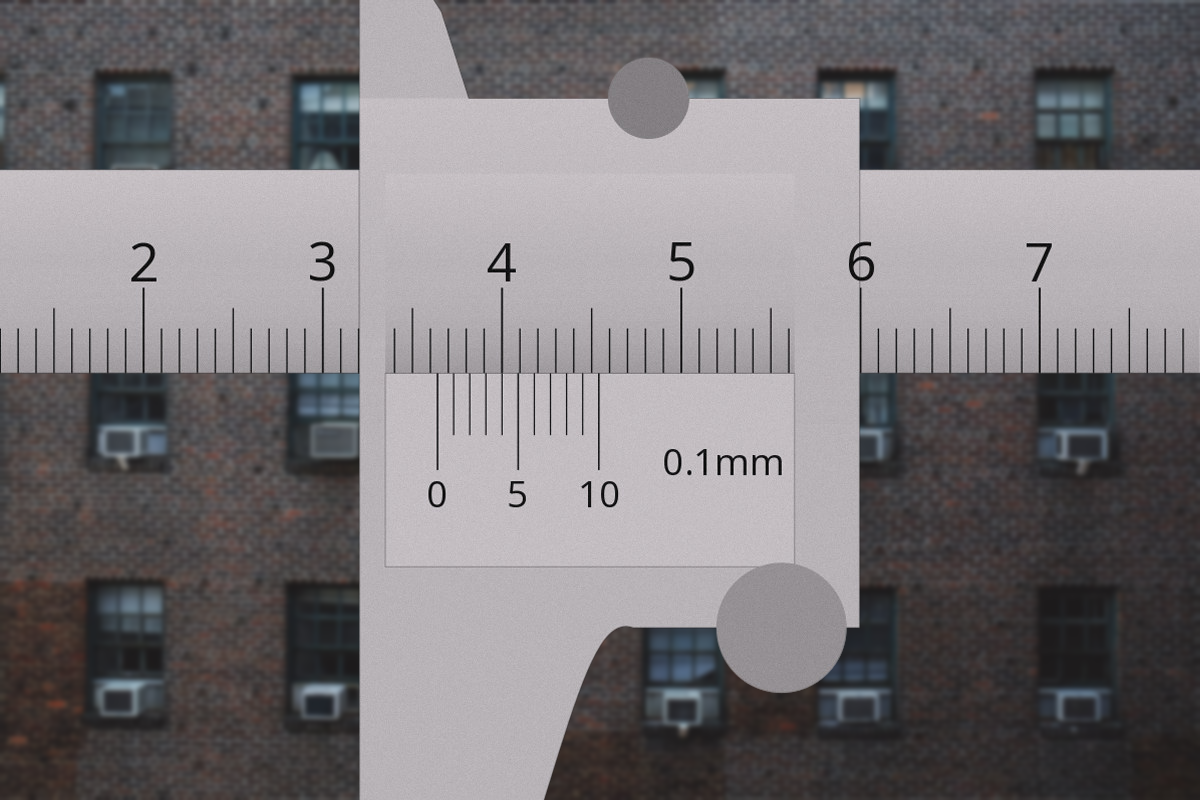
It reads 36.4,mm
